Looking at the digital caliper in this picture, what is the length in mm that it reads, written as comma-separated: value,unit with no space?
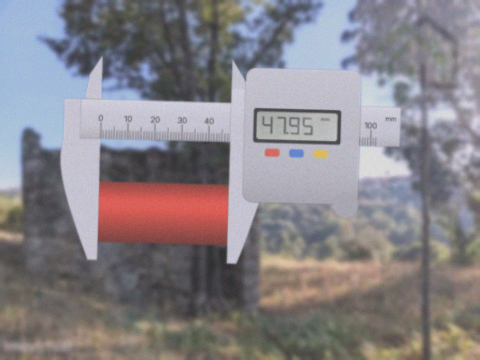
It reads 47.95,mm
